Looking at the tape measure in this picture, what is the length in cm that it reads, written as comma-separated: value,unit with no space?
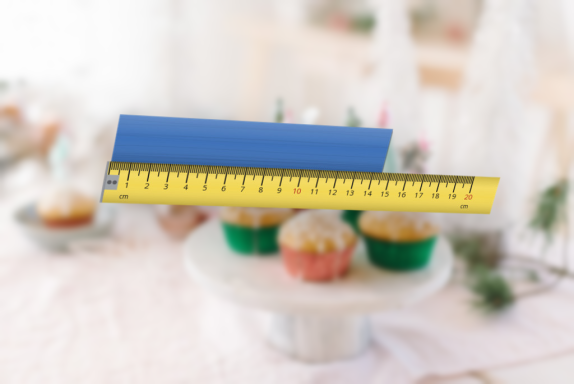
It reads 14.5,cm
